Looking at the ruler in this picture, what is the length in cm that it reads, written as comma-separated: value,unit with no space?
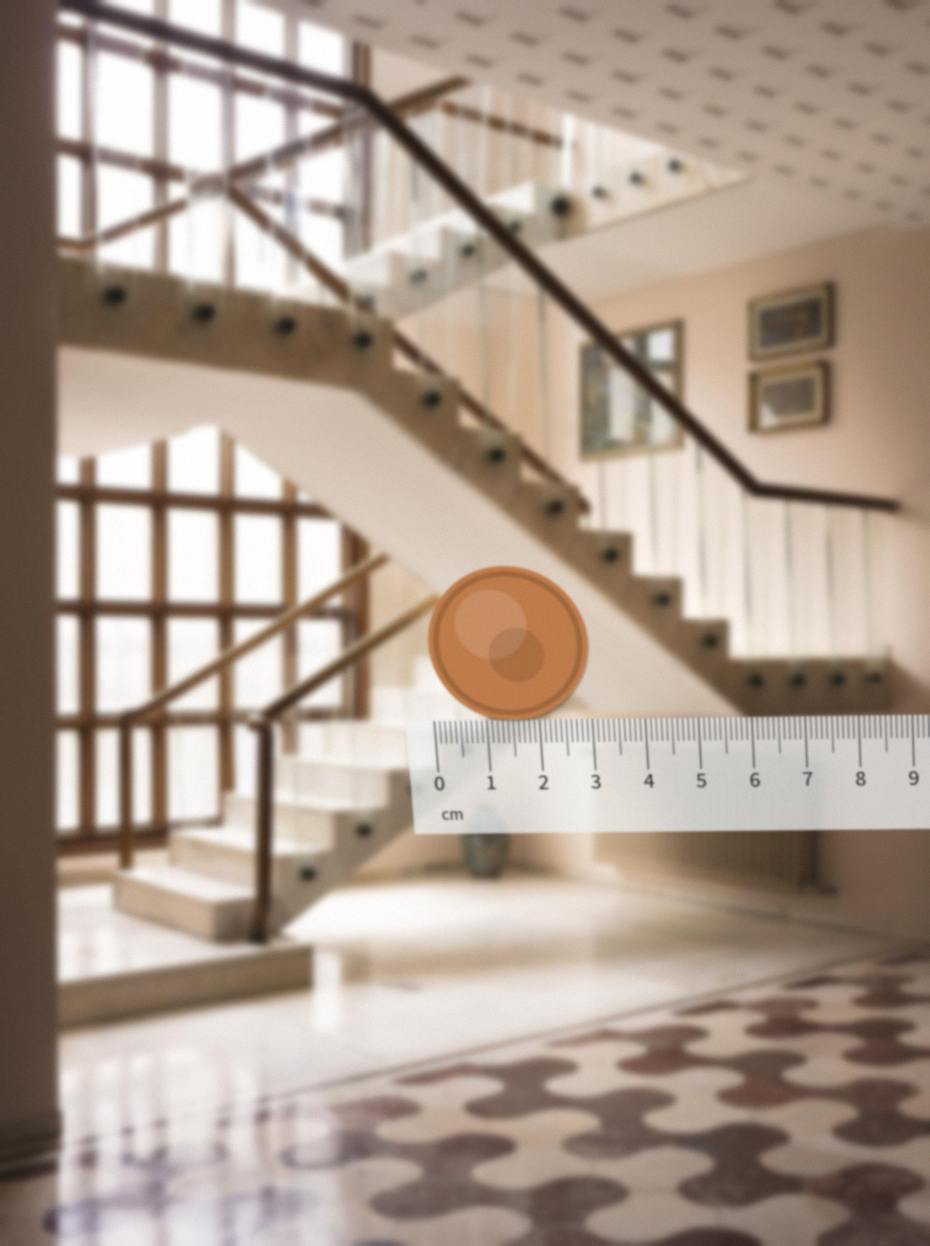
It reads 3,cm
